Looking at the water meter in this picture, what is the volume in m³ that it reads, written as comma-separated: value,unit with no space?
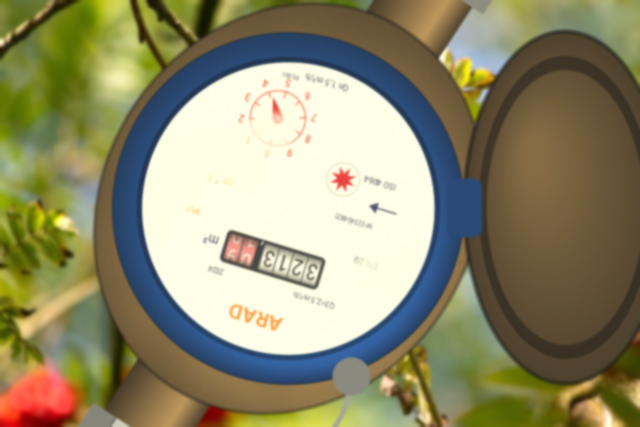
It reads 3213.094,m³
